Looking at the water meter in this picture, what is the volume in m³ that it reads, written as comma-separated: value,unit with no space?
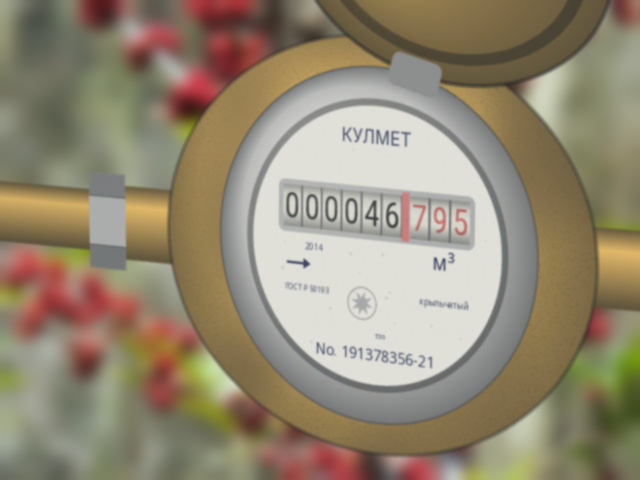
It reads 46.795,m³
